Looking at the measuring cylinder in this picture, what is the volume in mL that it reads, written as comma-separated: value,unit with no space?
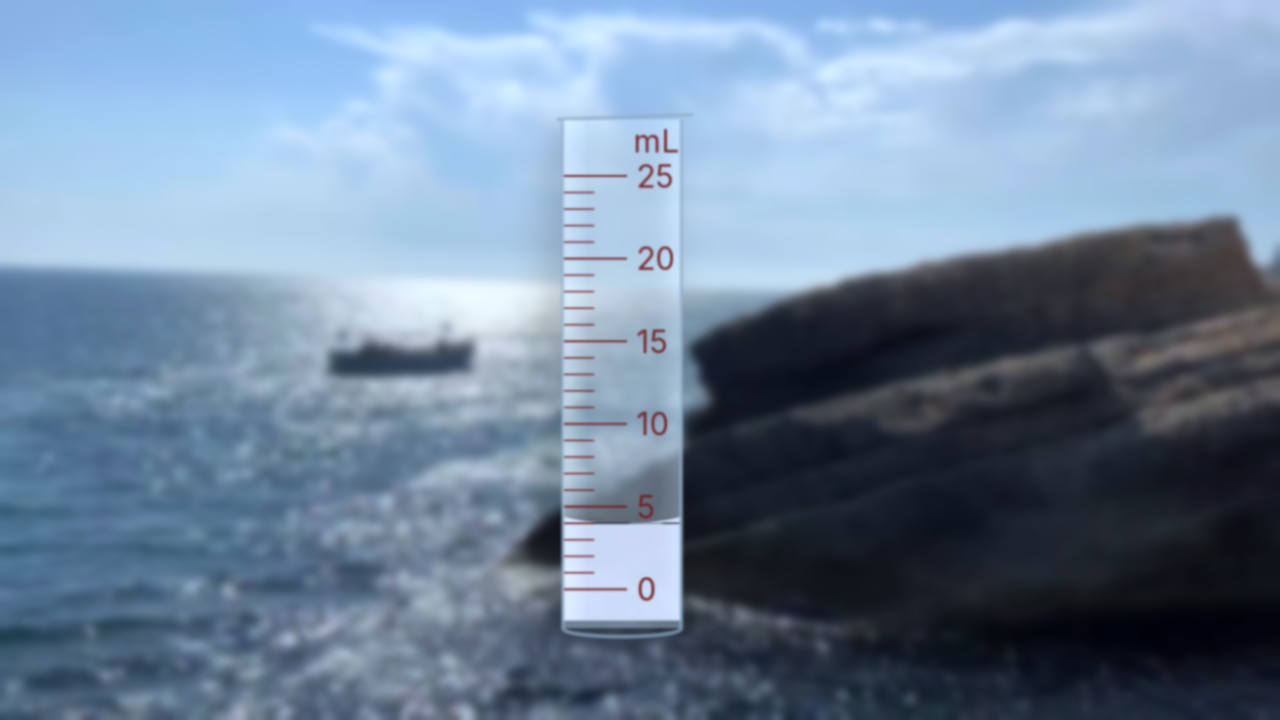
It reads 4,mL
